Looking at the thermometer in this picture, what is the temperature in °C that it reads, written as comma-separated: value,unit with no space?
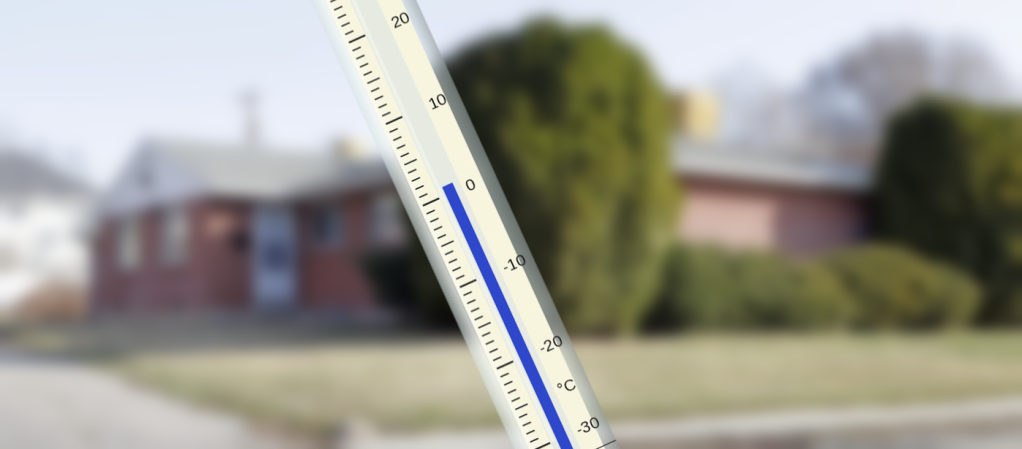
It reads 1,°C
